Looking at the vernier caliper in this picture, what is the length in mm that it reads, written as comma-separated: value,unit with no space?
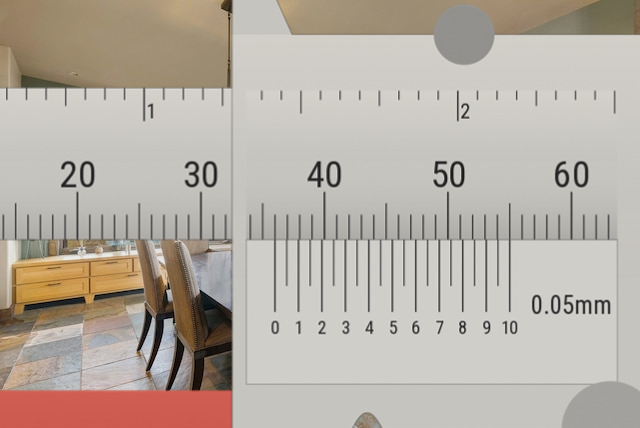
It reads 36.0,mm
